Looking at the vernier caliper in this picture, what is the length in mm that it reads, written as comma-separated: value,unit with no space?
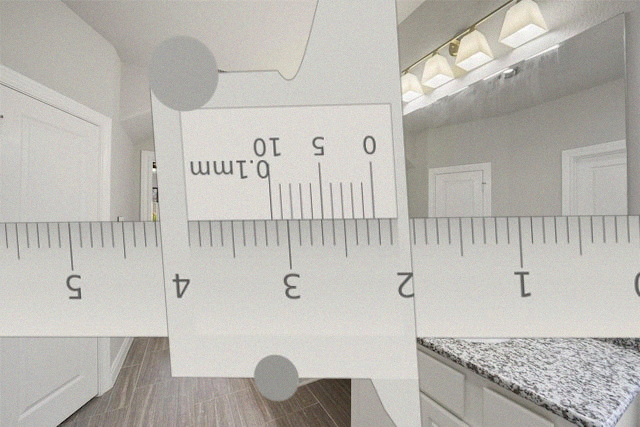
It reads 22.4,mm
